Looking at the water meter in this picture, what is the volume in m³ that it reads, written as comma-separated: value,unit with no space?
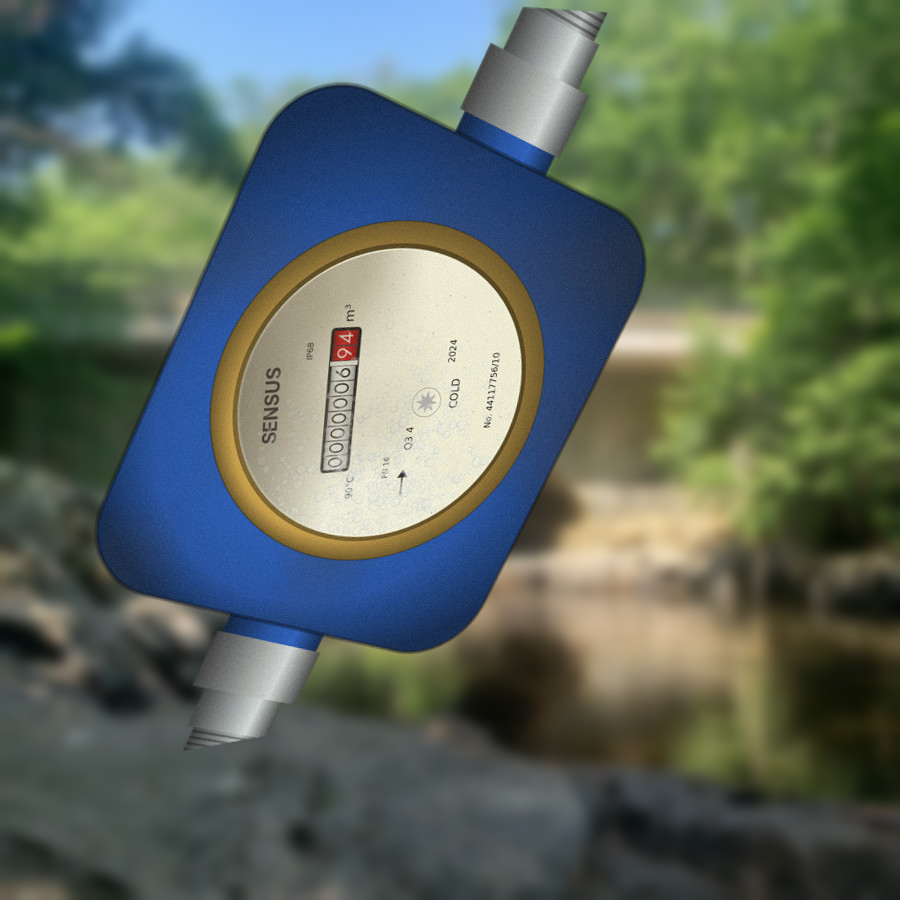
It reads 6.94,m³
